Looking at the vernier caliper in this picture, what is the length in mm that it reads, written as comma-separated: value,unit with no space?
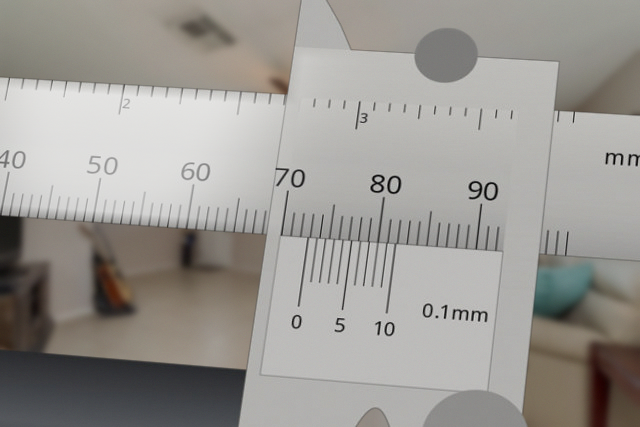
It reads 72.8,mm
